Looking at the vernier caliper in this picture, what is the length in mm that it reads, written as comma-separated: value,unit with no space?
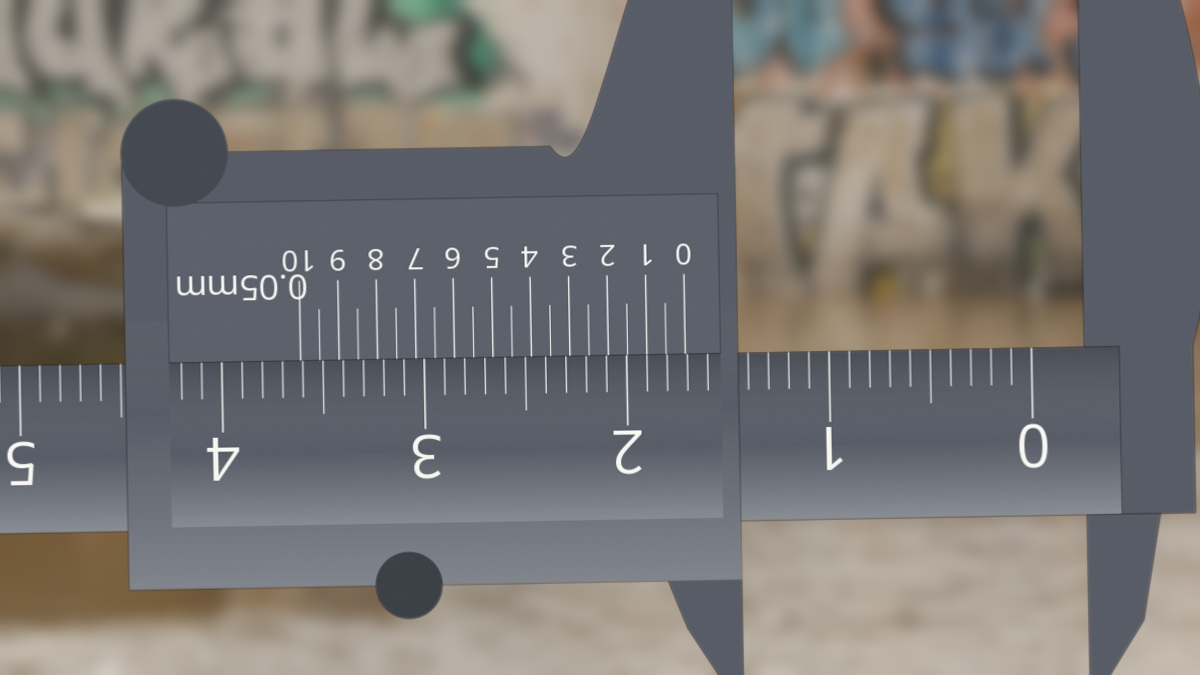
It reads 17.1,mm
